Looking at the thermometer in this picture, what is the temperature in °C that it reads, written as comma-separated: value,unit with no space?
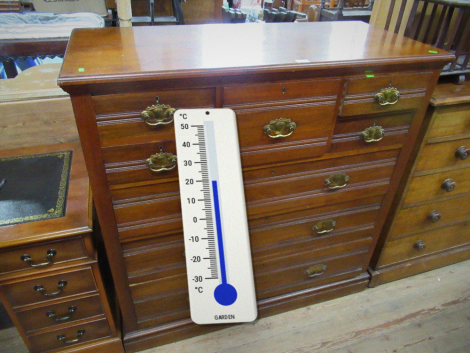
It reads 20,°C
